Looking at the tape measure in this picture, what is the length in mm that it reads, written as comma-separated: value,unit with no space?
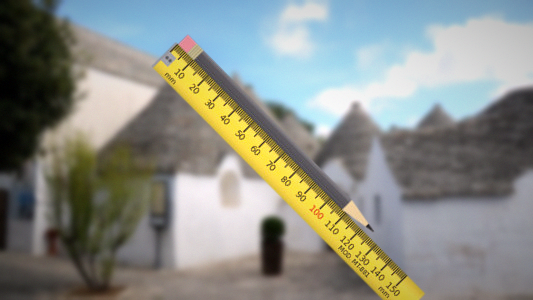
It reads 125,mm
